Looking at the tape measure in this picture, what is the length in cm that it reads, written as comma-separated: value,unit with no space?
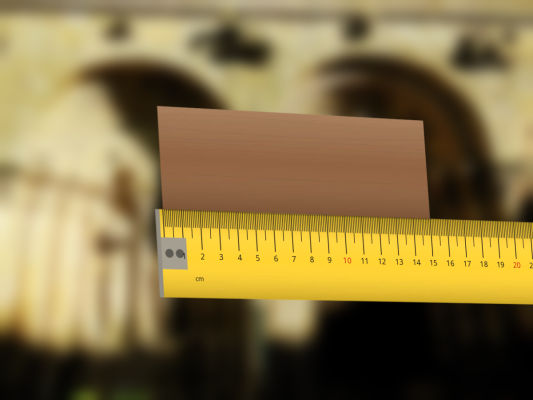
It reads 15,cm
